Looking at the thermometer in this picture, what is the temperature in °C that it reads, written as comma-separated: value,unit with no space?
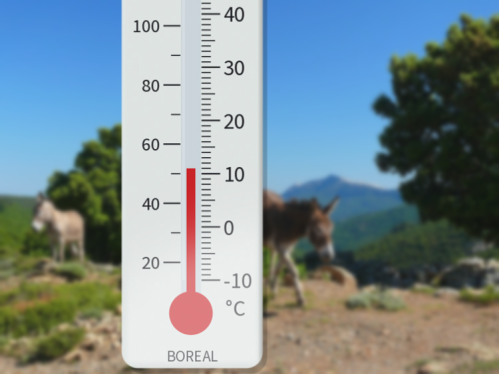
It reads 11,°C
